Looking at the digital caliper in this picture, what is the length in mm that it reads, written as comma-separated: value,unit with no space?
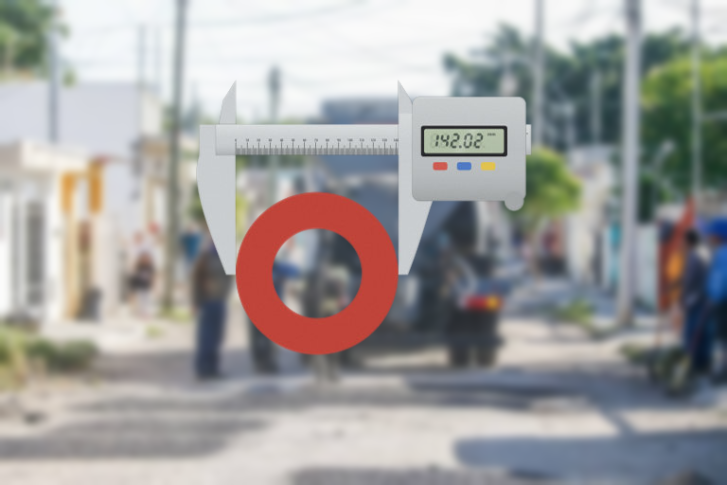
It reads 142.02,mm
